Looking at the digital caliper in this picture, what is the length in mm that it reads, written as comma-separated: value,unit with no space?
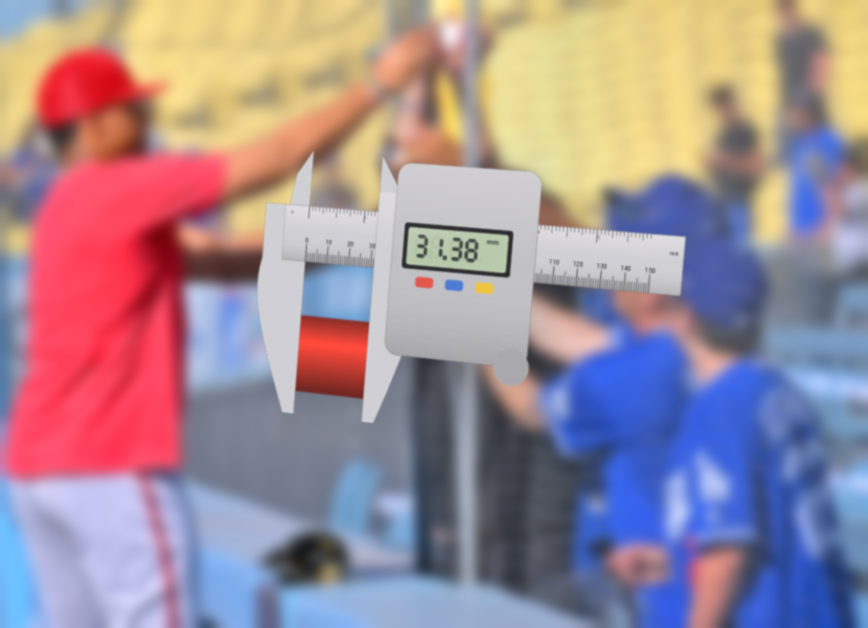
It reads 31.38,mm
